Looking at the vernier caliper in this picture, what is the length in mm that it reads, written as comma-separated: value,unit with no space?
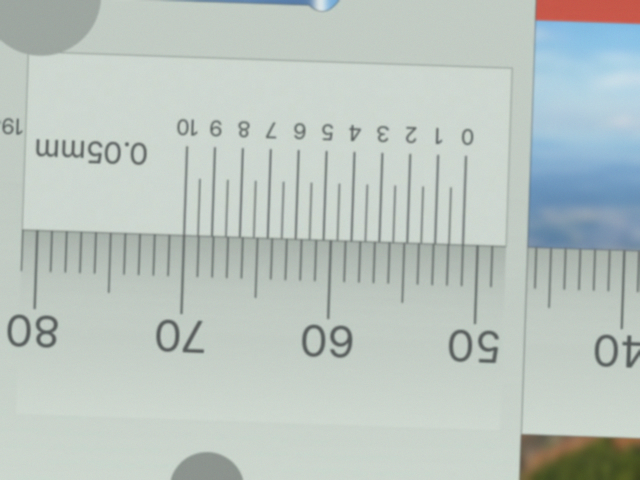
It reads 51.0,mm
